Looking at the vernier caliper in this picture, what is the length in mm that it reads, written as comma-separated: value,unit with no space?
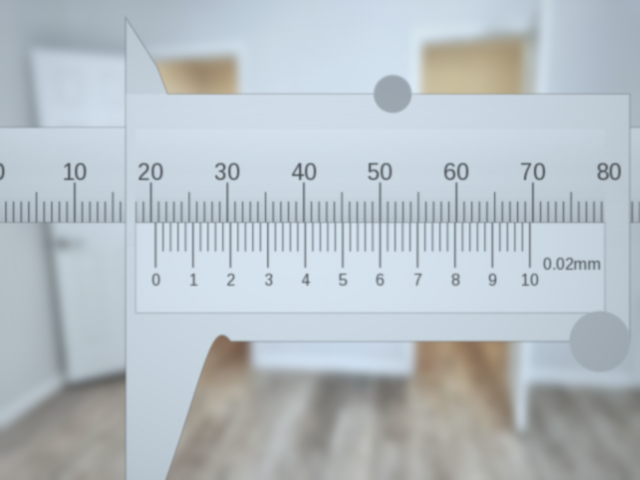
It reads 20.6,mm
